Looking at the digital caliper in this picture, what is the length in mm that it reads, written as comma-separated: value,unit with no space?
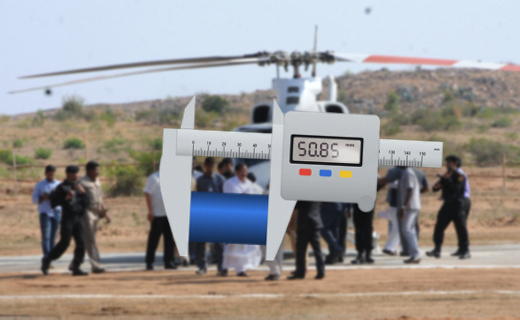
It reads 50.85,mm
